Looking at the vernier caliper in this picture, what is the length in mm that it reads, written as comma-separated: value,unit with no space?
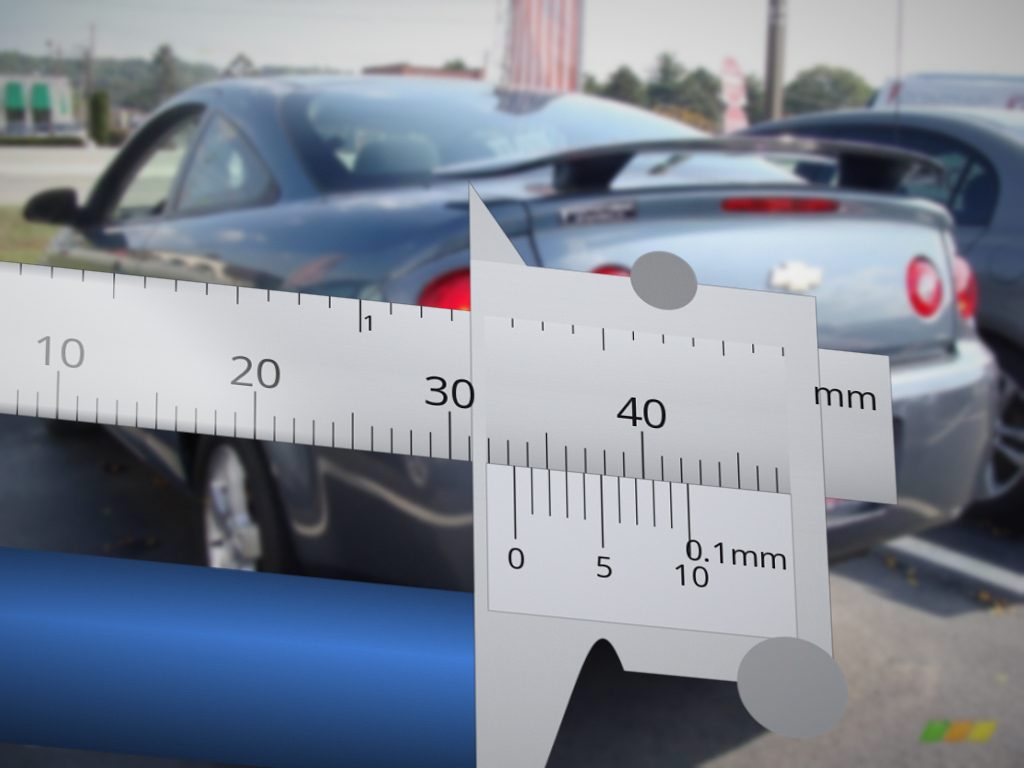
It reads 33.3,mm
